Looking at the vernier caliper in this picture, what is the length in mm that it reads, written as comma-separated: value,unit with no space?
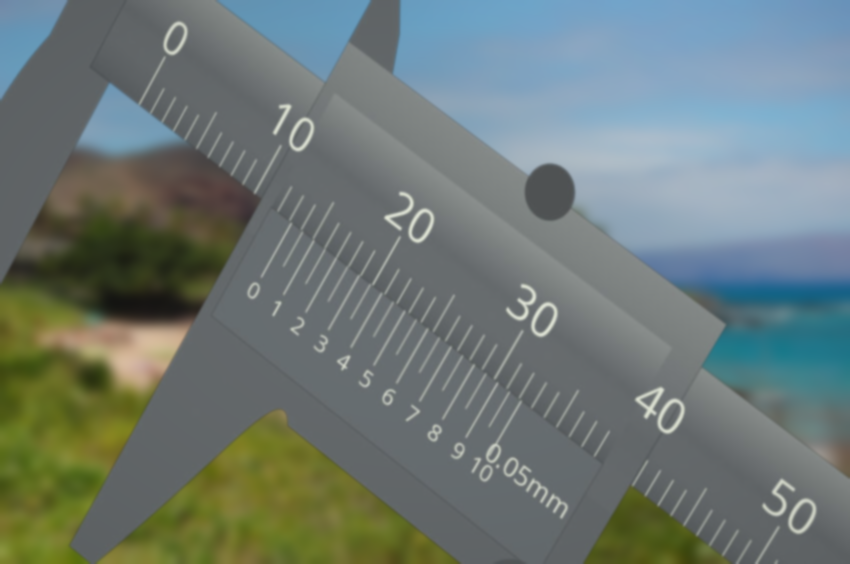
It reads 13.2,mm
